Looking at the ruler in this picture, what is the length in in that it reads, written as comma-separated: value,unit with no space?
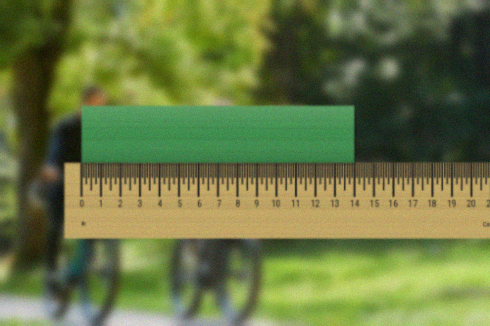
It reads 14,in
